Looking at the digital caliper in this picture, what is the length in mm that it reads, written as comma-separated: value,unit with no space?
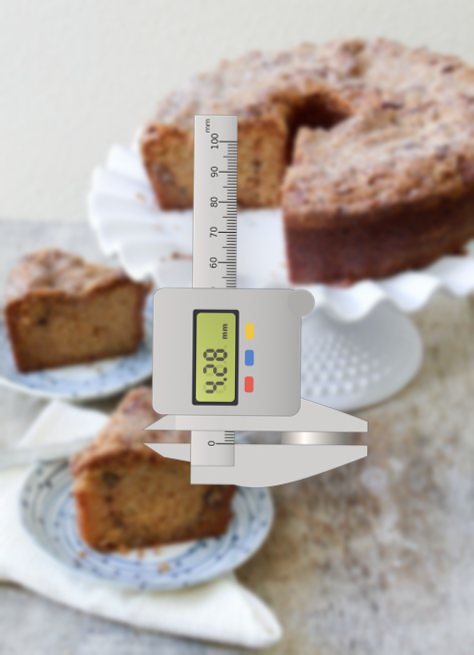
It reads 4.28,mm
